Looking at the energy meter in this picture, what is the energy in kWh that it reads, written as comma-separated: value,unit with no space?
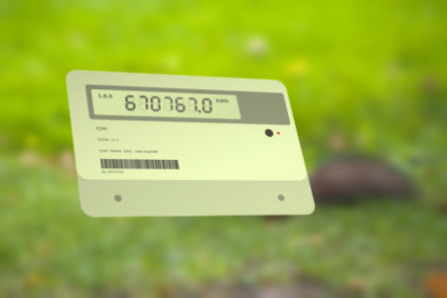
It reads 670767.0,kWh
